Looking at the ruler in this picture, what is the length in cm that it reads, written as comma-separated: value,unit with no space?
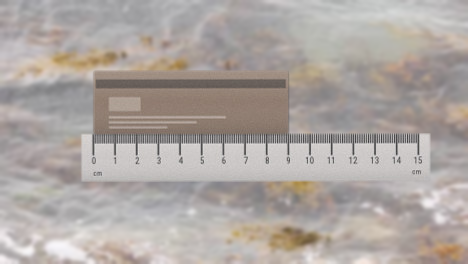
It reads 9,cm
